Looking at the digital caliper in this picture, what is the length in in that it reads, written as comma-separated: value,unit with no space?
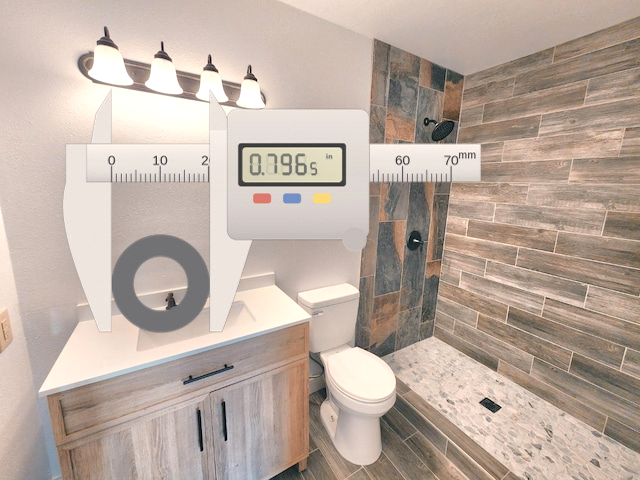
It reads 0.7965,in
